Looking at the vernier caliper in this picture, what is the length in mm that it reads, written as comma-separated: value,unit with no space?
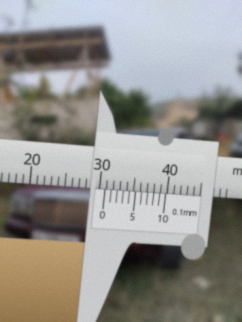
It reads 30.8,mm
